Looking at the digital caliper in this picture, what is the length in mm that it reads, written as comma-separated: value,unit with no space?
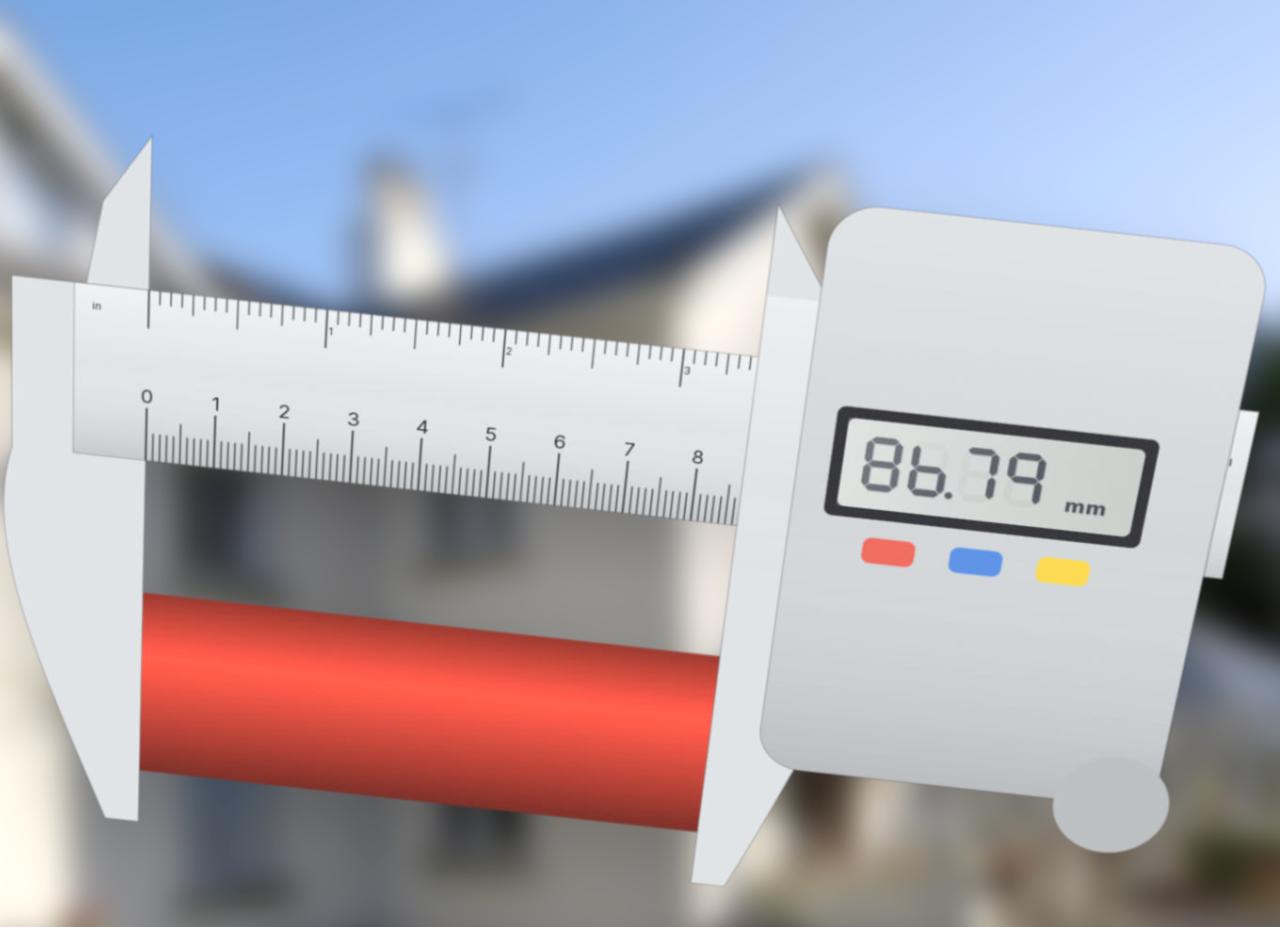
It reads 86.79,mm
